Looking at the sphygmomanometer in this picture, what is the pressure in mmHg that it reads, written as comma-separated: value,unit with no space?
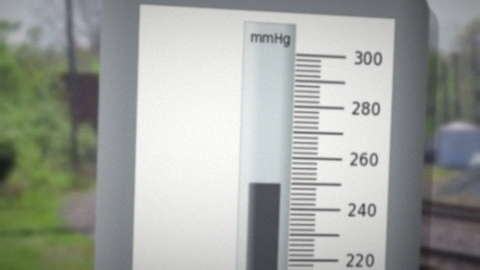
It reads 250,mmHg
